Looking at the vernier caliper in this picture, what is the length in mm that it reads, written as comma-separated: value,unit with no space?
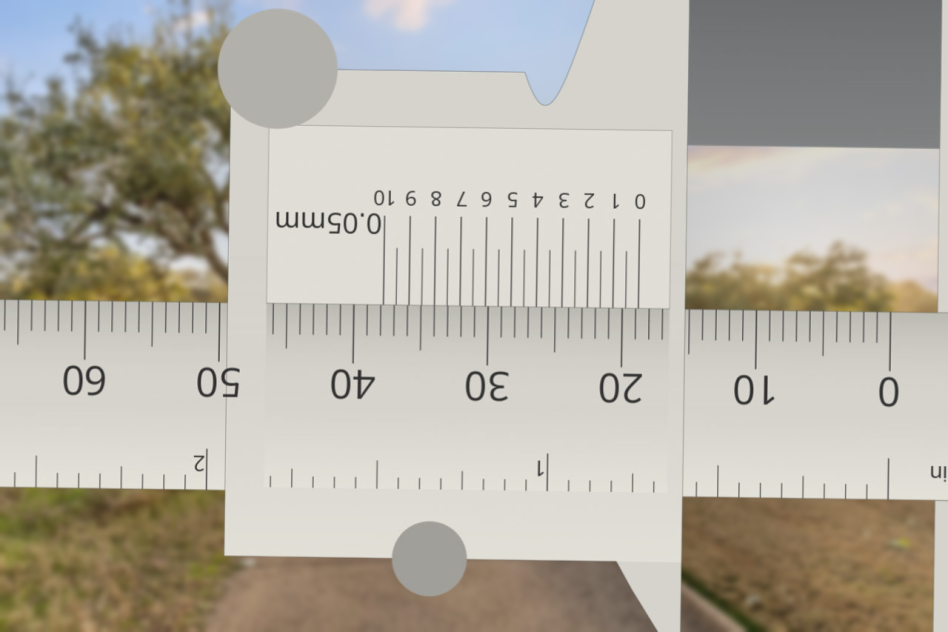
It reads 18.8,mm
